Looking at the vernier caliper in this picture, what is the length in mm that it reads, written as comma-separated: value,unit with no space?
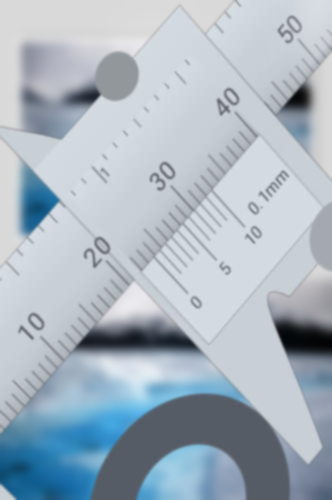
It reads 23.8,mm
